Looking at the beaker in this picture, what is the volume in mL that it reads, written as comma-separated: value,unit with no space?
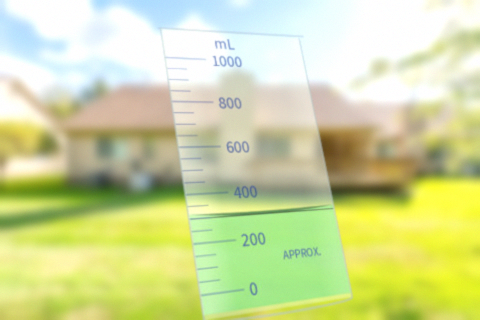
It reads 300,mL
